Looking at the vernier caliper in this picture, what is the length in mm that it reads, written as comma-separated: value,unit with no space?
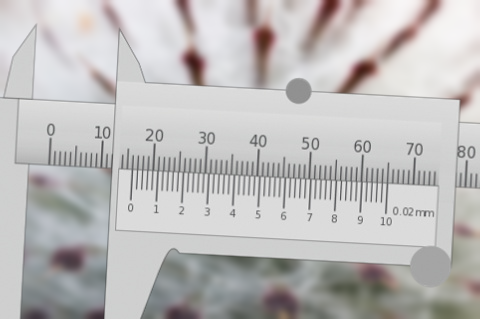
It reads 16.0,mm
